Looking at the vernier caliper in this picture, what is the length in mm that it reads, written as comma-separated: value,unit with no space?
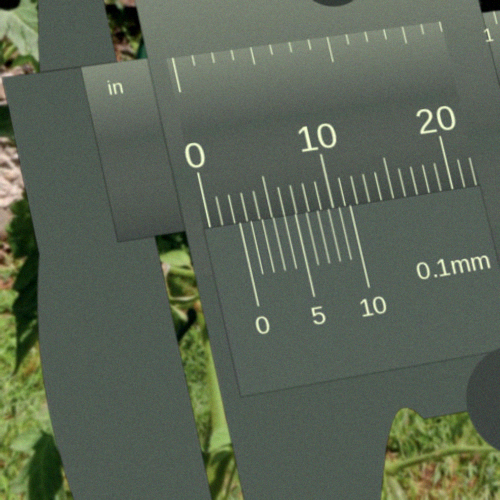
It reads 2.4,mm
